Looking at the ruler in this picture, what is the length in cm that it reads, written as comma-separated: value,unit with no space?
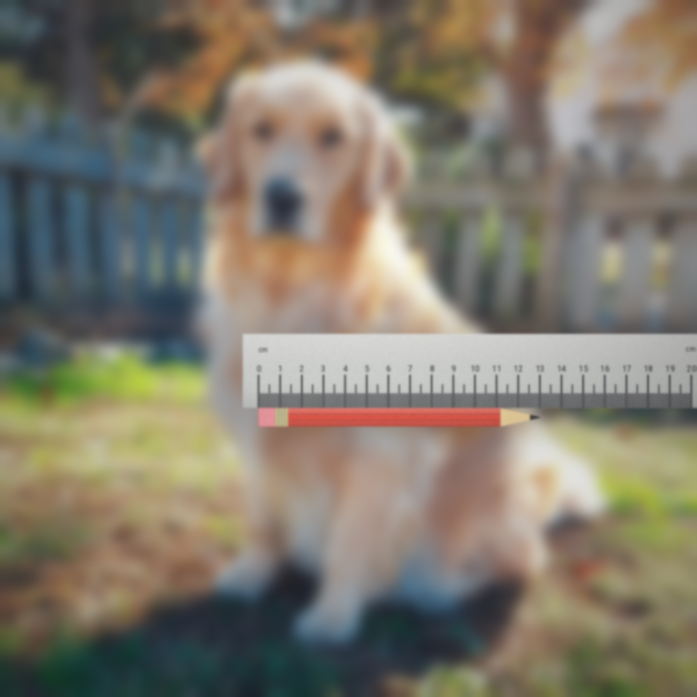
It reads 13,cm
